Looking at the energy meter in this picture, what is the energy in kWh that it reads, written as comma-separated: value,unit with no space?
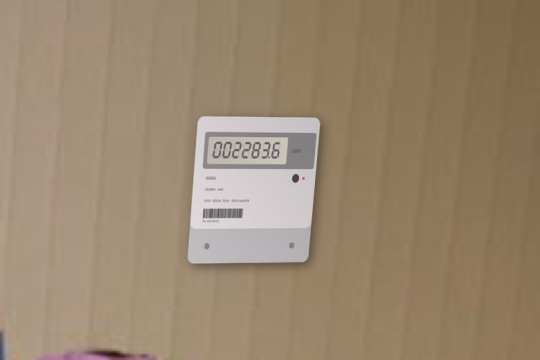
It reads 2283.6,kWh
